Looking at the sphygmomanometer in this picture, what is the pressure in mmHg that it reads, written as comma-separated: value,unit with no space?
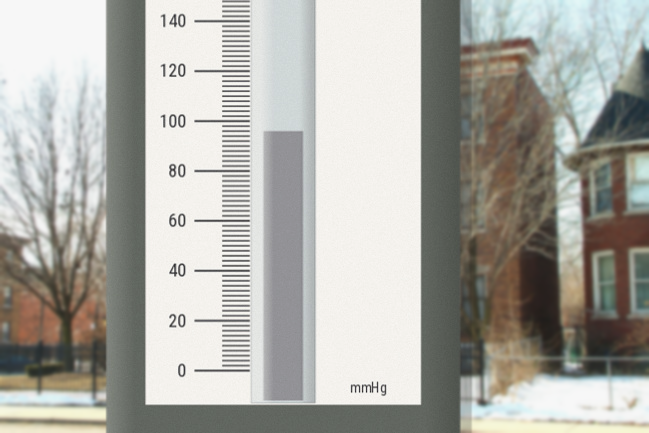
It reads 96,mmHg
